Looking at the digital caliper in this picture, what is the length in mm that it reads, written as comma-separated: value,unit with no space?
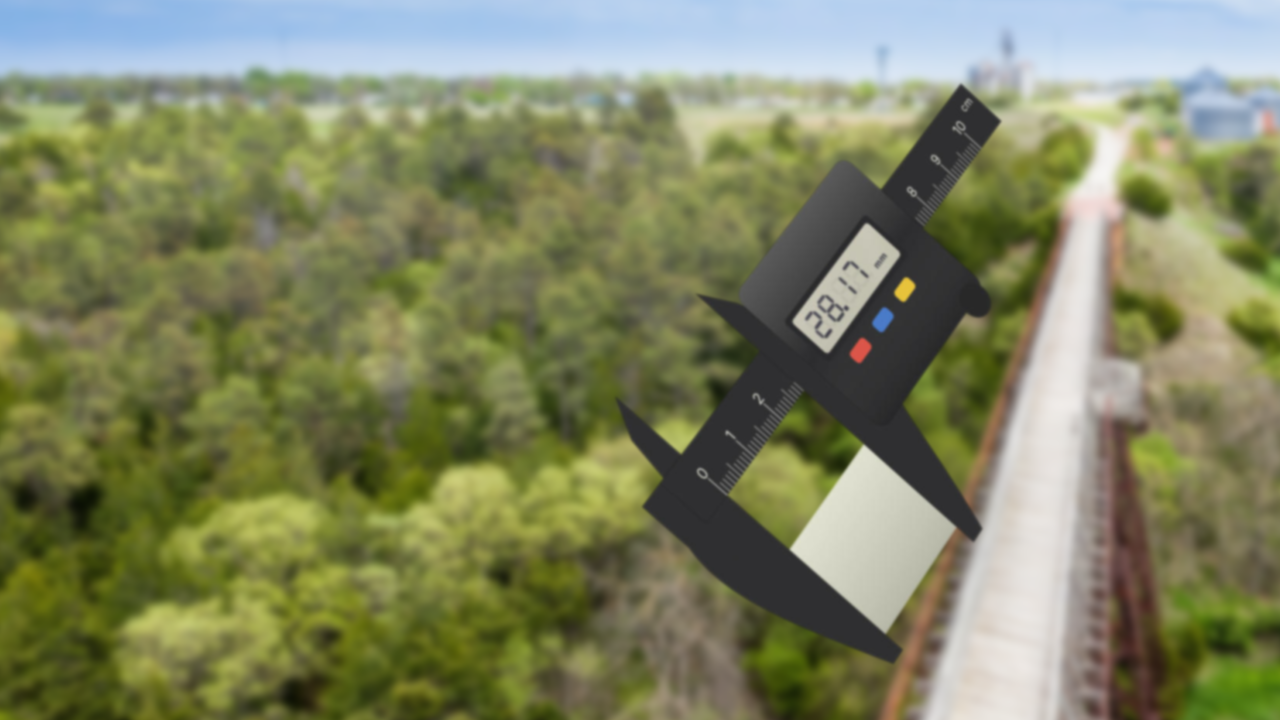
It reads 28.17,mm
